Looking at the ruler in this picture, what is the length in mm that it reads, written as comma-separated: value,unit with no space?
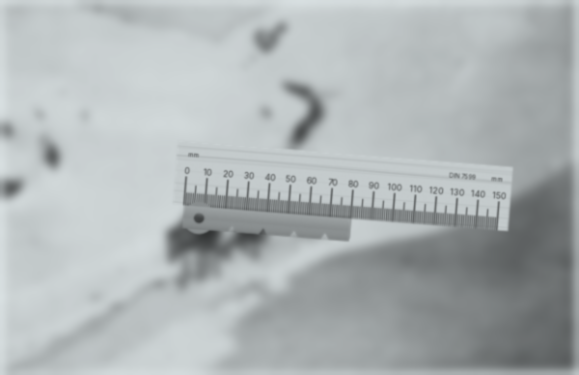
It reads 80,mm
